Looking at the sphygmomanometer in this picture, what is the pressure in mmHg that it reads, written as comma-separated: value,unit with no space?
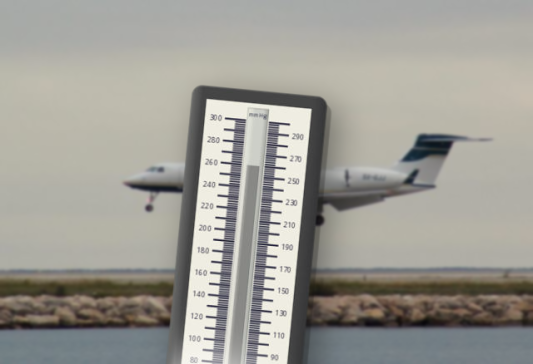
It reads 260,mmHg
